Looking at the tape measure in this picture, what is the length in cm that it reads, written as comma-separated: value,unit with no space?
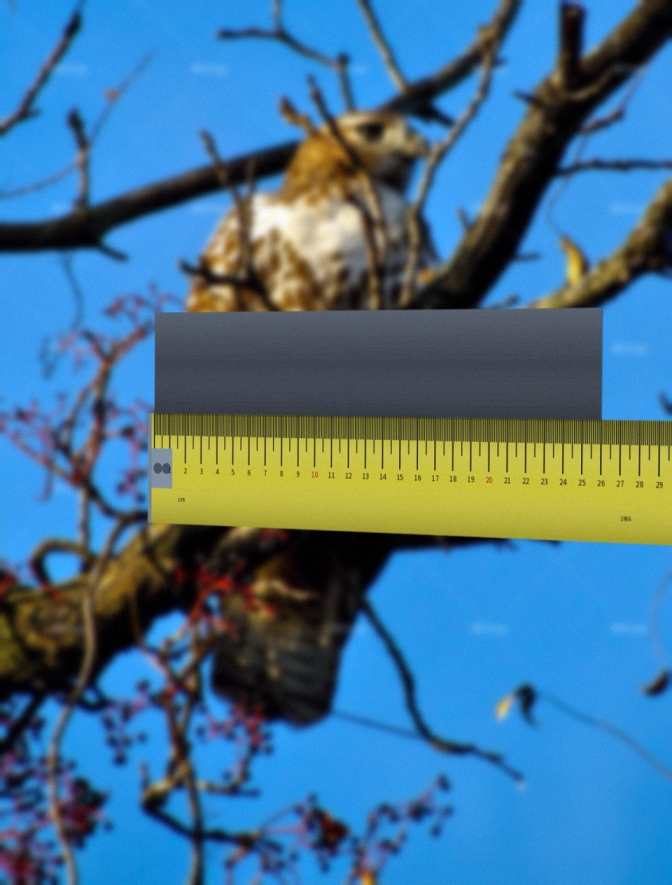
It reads 26,cm
